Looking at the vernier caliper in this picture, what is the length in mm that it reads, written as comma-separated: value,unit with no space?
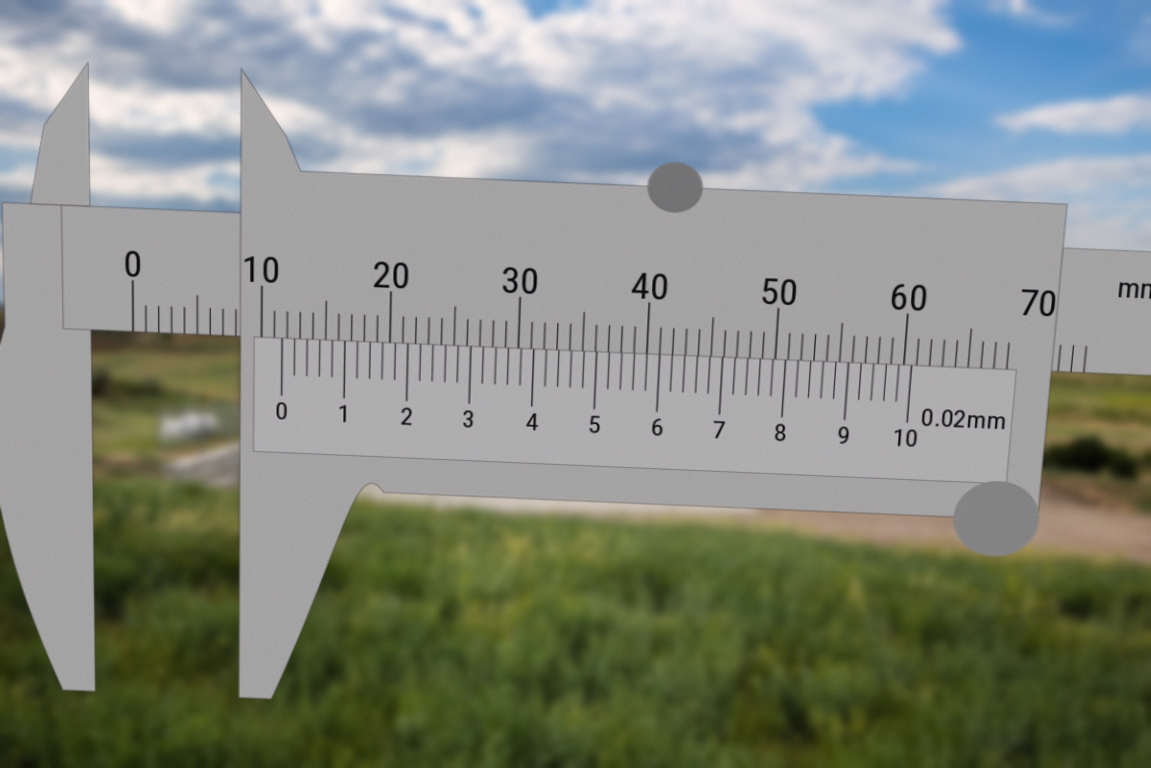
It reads 11.6,mm
